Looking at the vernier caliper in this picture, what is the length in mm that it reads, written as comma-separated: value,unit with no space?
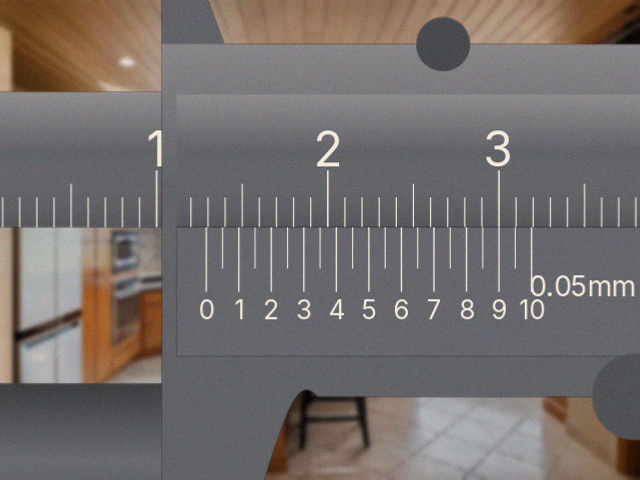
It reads 12.9,mm
